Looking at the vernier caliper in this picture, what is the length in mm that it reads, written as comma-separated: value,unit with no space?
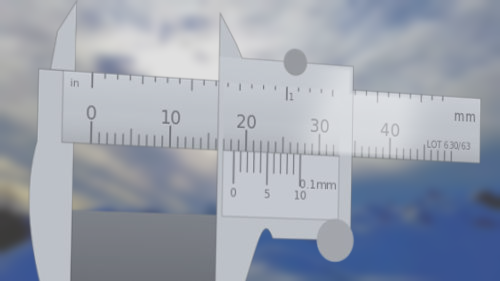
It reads 18.4,mm
